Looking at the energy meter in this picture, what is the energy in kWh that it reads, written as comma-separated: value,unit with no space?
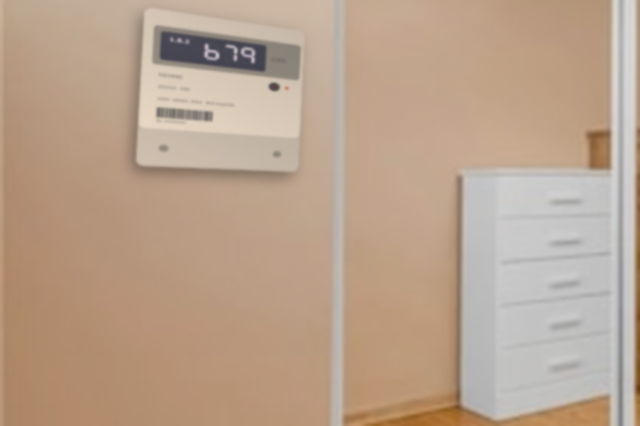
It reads 679,kWh
